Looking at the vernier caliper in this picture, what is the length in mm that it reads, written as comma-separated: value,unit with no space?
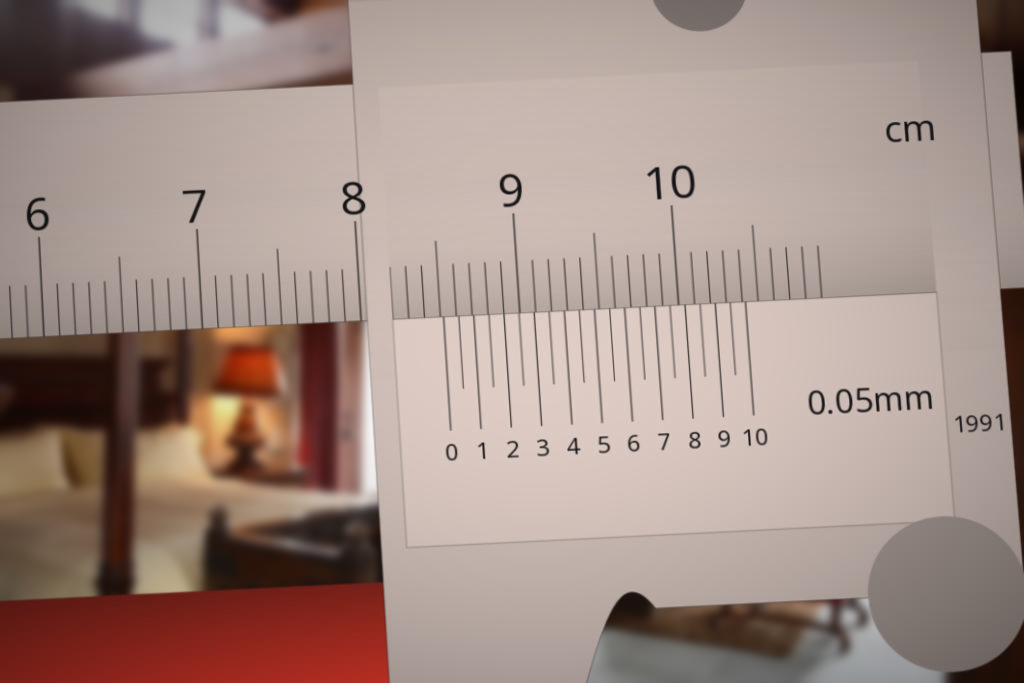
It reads 85.2,mm
